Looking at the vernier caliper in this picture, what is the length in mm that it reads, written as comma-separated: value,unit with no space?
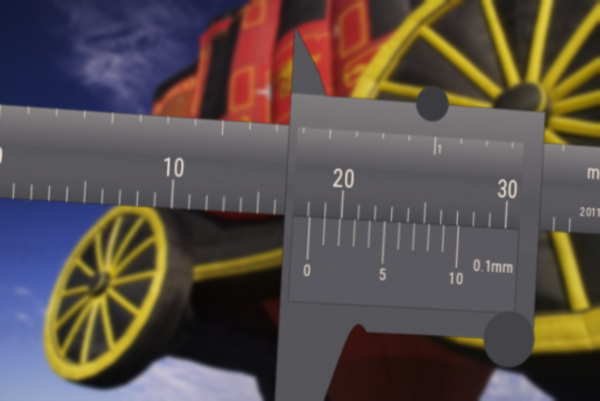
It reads 18.1,mm
